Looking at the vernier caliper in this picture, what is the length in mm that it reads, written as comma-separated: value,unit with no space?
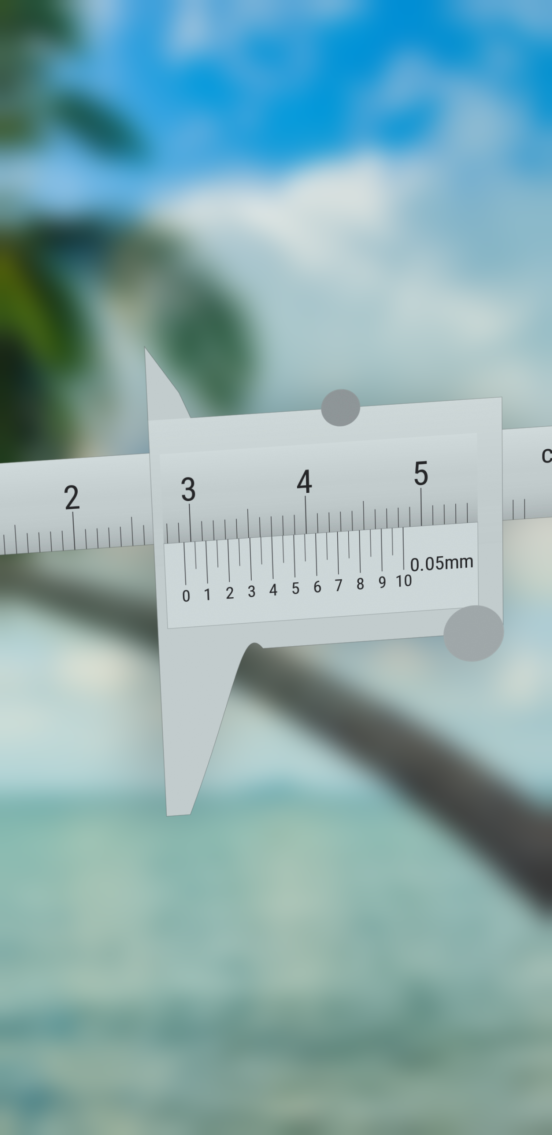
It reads 29.4,mm
